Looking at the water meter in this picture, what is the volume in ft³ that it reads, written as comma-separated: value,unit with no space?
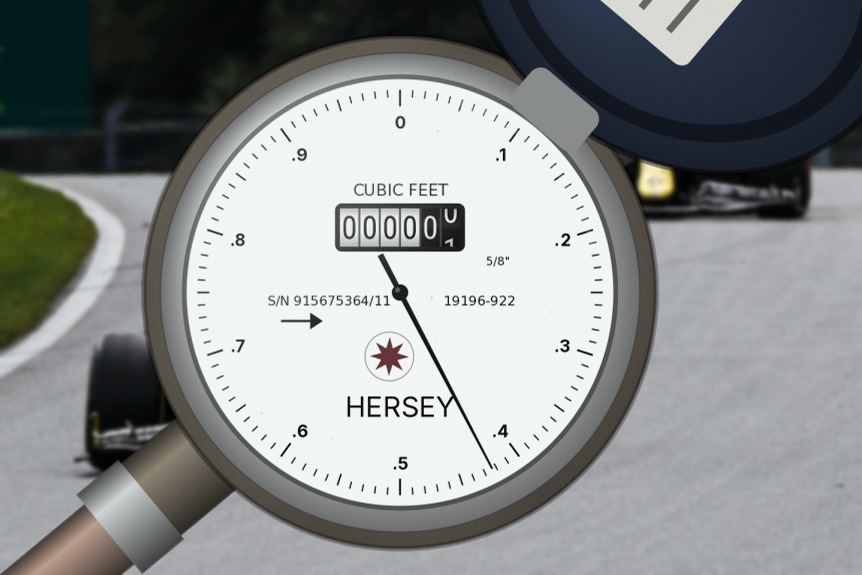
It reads 0.42,ft³
